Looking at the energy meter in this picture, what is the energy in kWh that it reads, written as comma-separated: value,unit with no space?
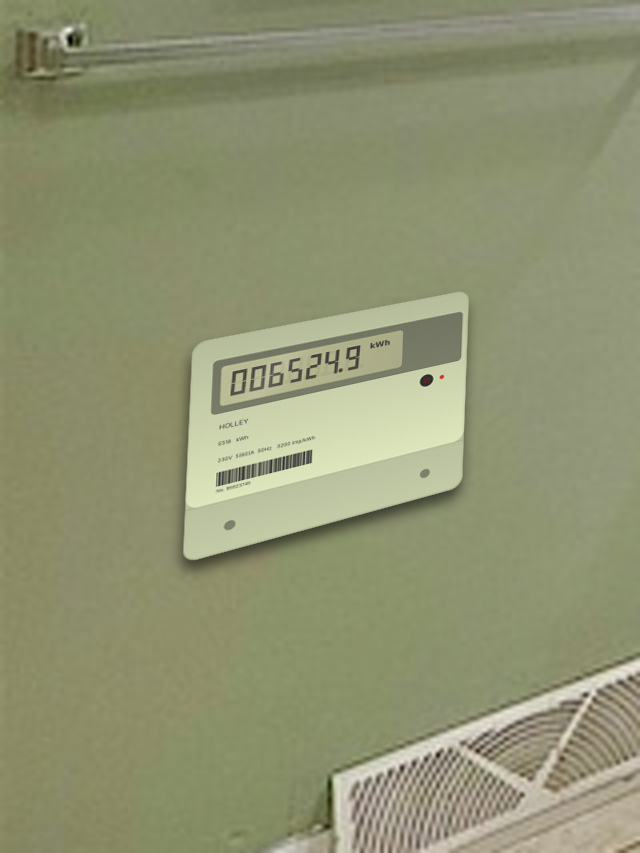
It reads 6524.9,kWh
